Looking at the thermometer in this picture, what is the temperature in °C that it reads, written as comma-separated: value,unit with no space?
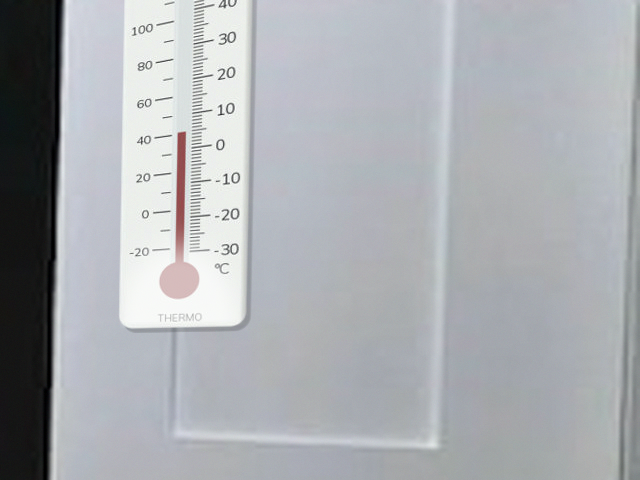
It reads 5,°C
